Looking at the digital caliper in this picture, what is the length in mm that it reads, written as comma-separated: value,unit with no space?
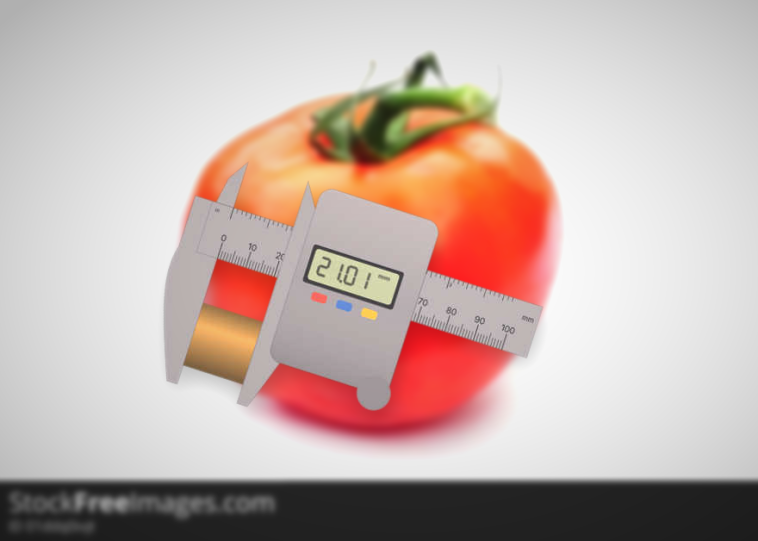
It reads 21.01,mm
